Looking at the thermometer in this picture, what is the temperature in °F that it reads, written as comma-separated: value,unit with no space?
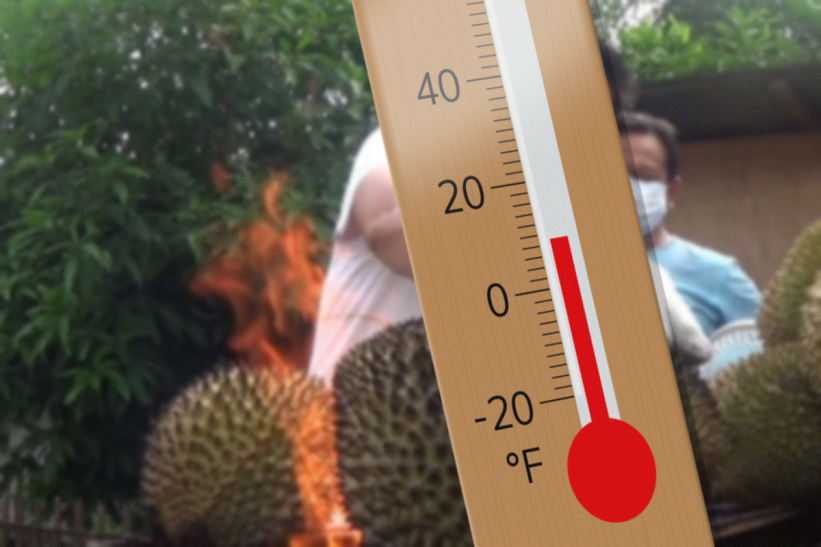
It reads 9,°F
